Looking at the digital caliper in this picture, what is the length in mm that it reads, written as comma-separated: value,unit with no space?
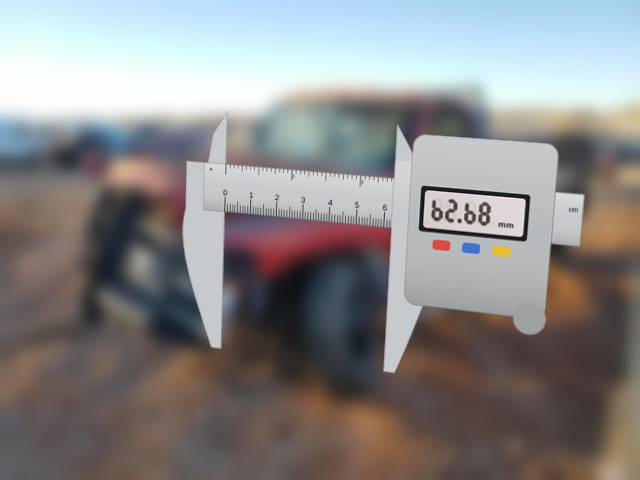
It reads 62.68,mm
